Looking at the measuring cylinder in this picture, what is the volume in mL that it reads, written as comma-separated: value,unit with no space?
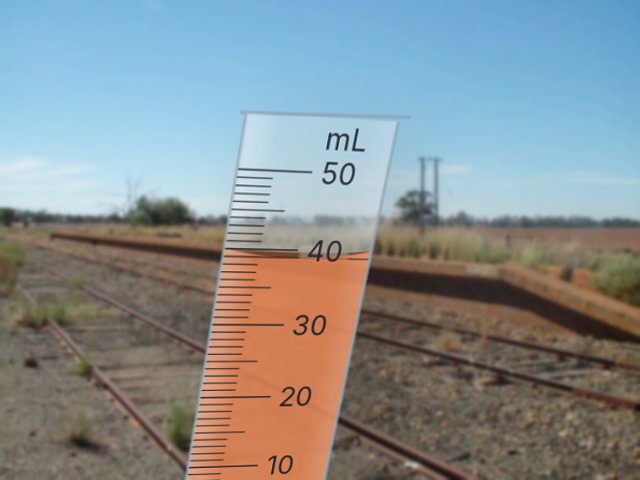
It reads 39,mL
